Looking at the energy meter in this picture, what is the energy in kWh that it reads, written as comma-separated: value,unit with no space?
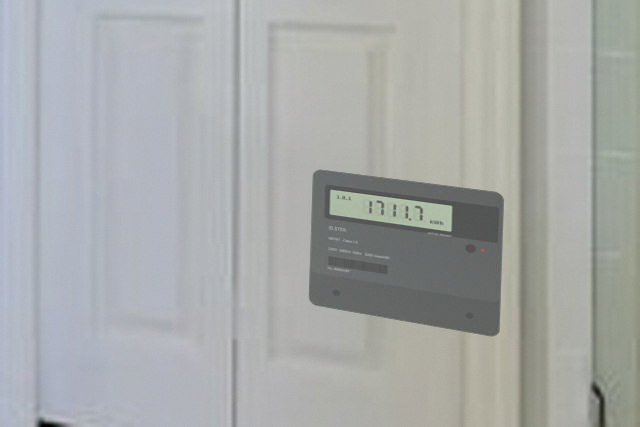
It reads 1711.7,kWh
